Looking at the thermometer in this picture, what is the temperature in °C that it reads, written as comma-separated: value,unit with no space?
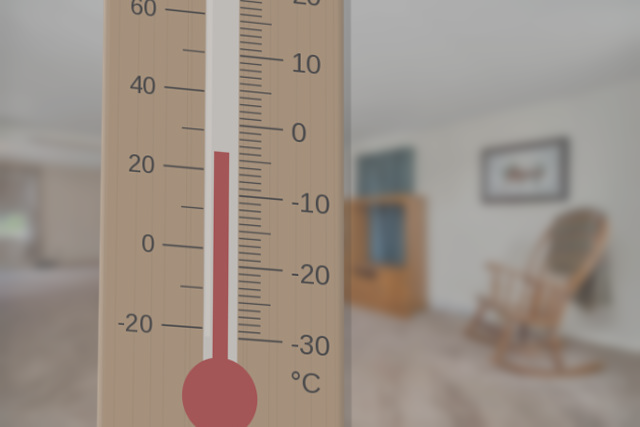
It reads -4,°C
